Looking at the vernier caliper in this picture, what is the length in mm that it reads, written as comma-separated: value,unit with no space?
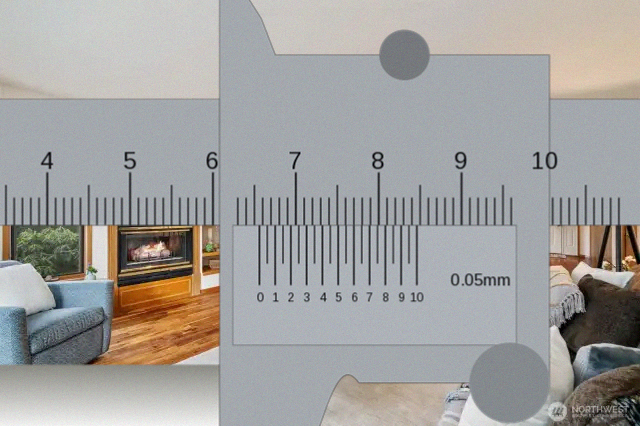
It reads 65.6,mm
